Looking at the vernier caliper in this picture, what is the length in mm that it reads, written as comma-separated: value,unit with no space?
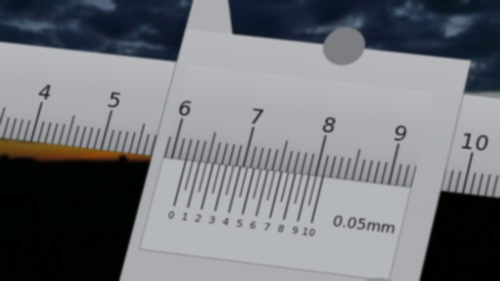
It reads 62.0,mm
